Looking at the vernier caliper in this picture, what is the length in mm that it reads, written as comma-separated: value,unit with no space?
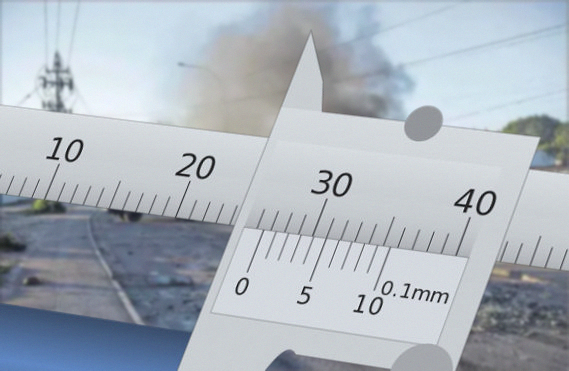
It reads 26.5,mm
